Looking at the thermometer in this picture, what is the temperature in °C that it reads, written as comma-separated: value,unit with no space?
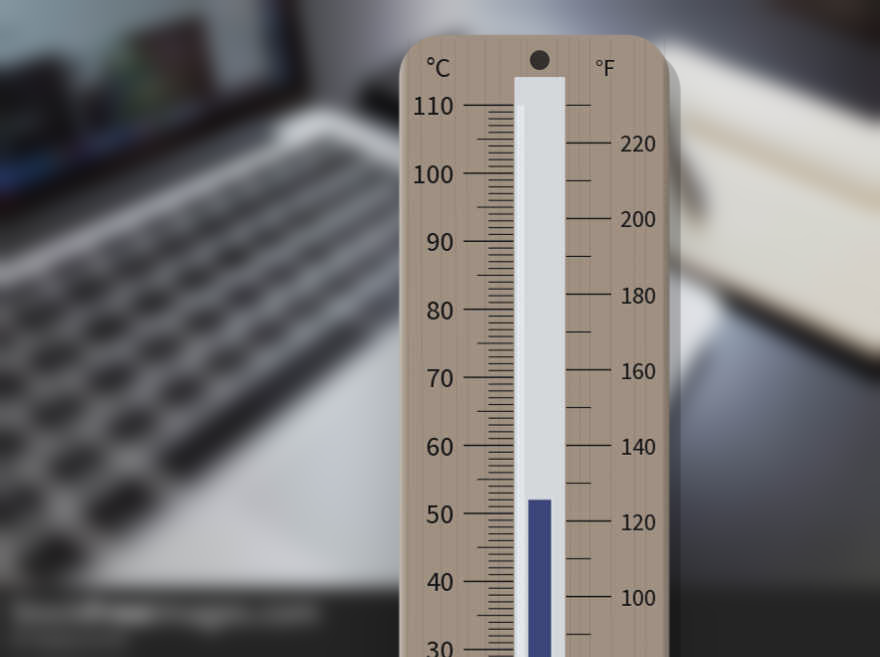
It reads 52,°C
